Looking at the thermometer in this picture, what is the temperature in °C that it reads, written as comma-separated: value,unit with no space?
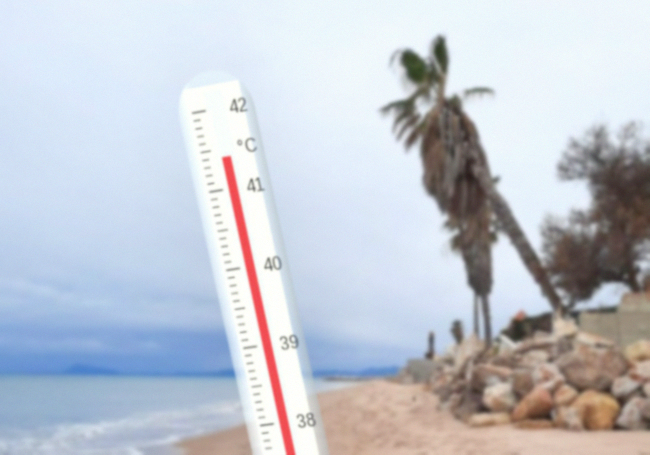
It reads 41.4,°C
